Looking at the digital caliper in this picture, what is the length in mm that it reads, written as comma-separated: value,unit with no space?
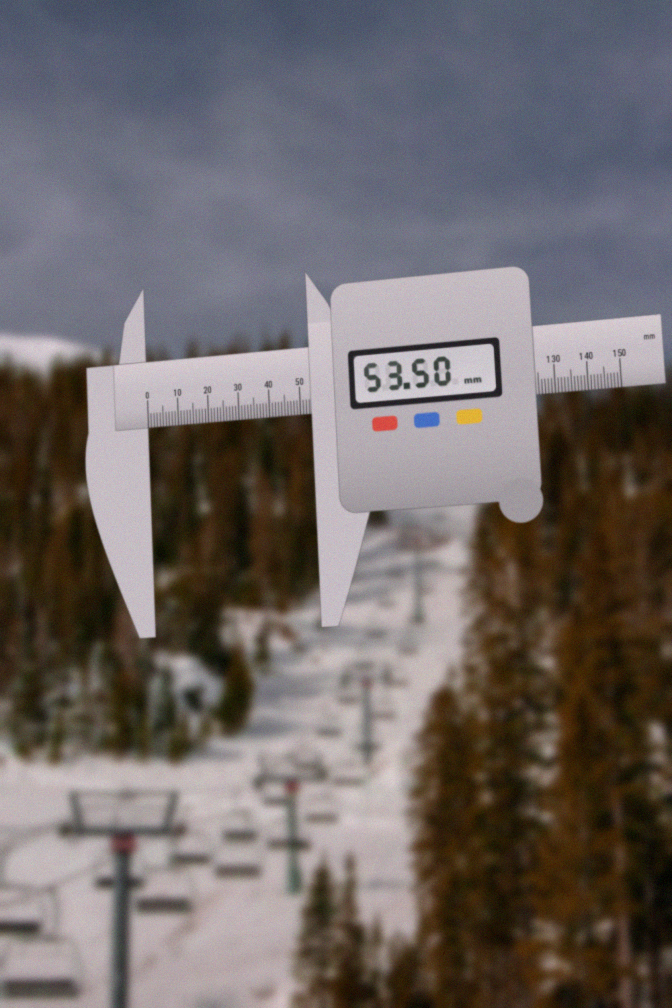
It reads 53.50,mm
